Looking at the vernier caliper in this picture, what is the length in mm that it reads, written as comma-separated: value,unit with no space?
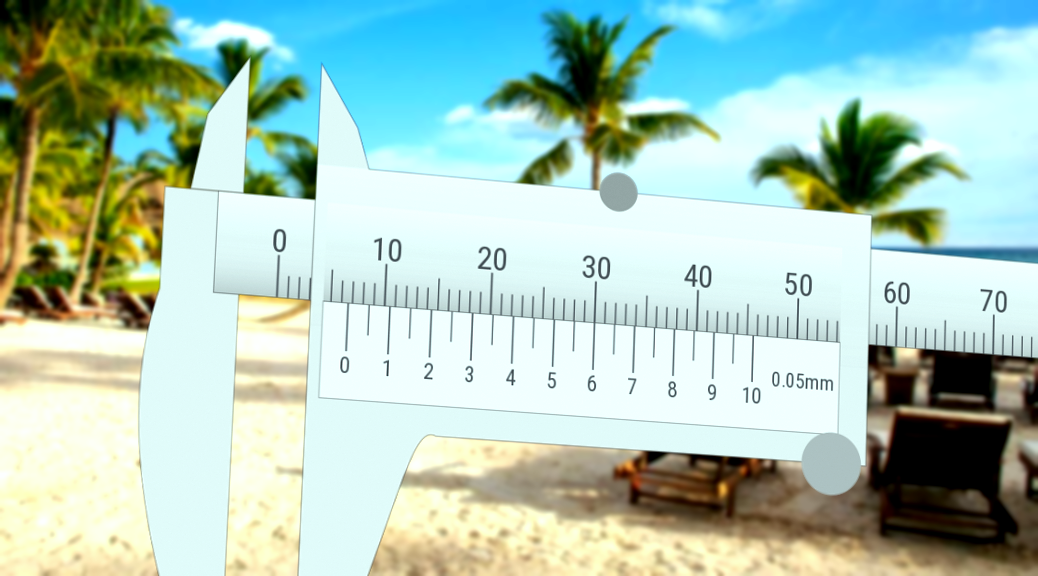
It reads 6.6,mm
